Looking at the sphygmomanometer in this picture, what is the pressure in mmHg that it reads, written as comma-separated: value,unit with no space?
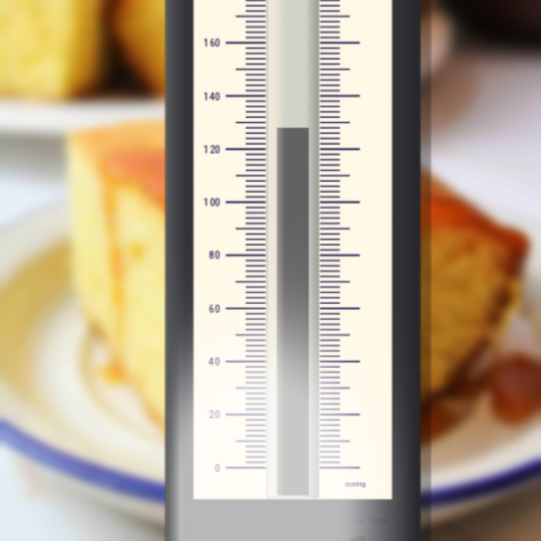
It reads 128,mmHg
